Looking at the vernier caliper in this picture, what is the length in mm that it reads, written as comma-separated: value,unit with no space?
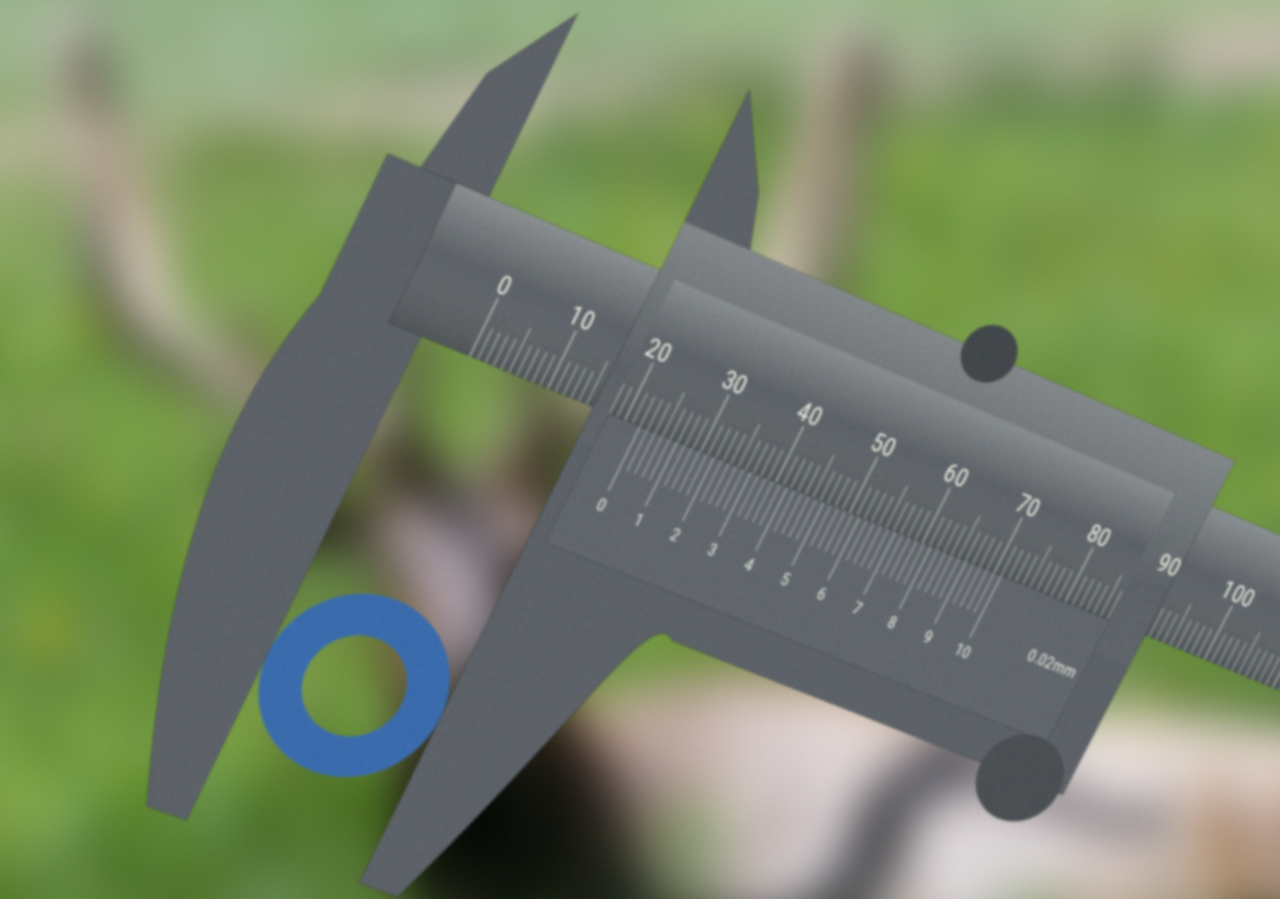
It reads 22.0,mm
